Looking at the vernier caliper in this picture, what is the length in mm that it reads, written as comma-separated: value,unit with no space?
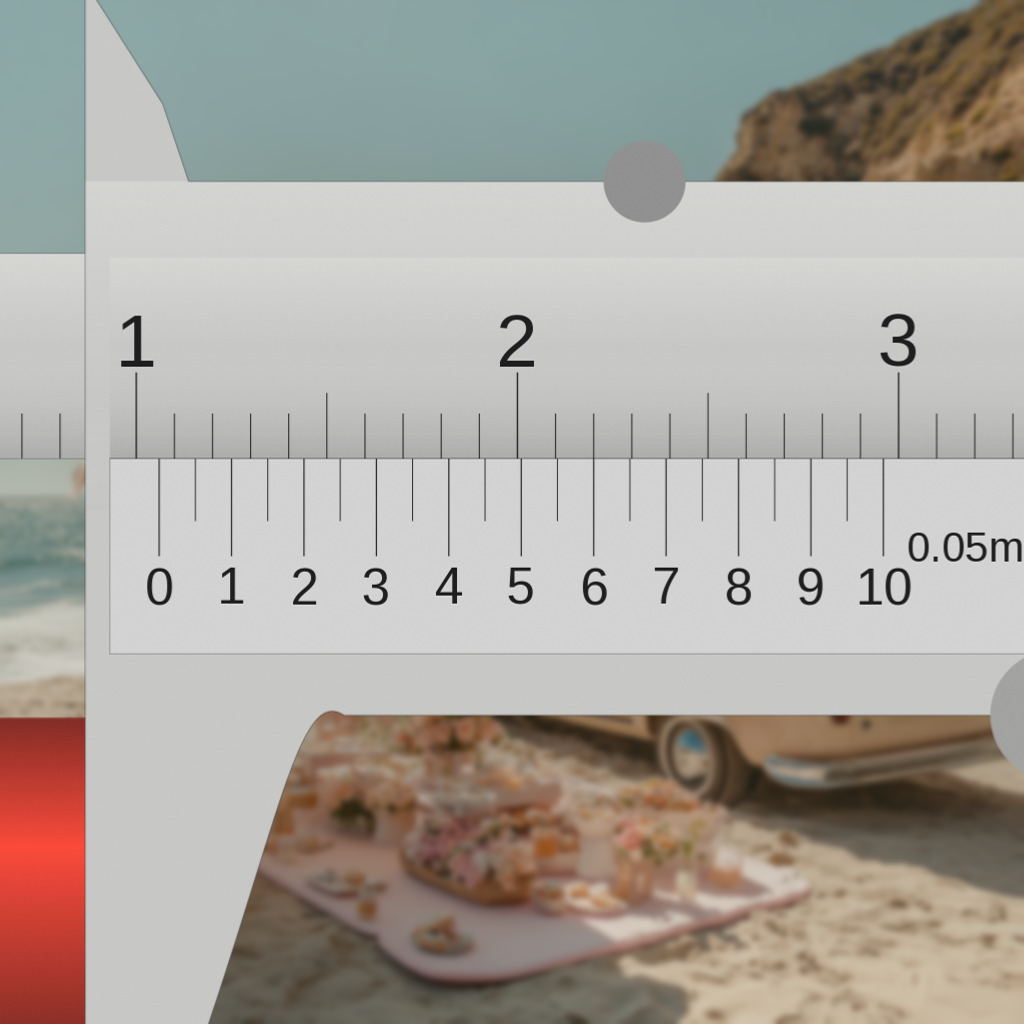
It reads 10.60,mm
